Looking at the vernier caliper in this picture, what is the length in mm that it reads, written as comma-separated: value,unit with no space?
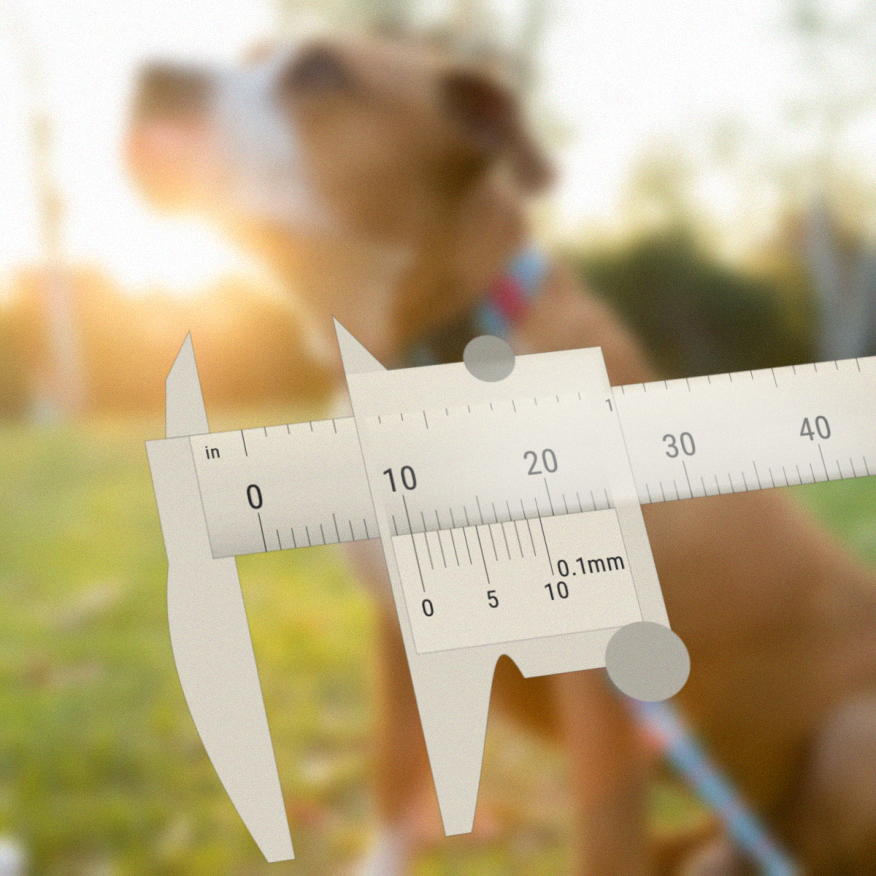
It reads 10.0,mm
